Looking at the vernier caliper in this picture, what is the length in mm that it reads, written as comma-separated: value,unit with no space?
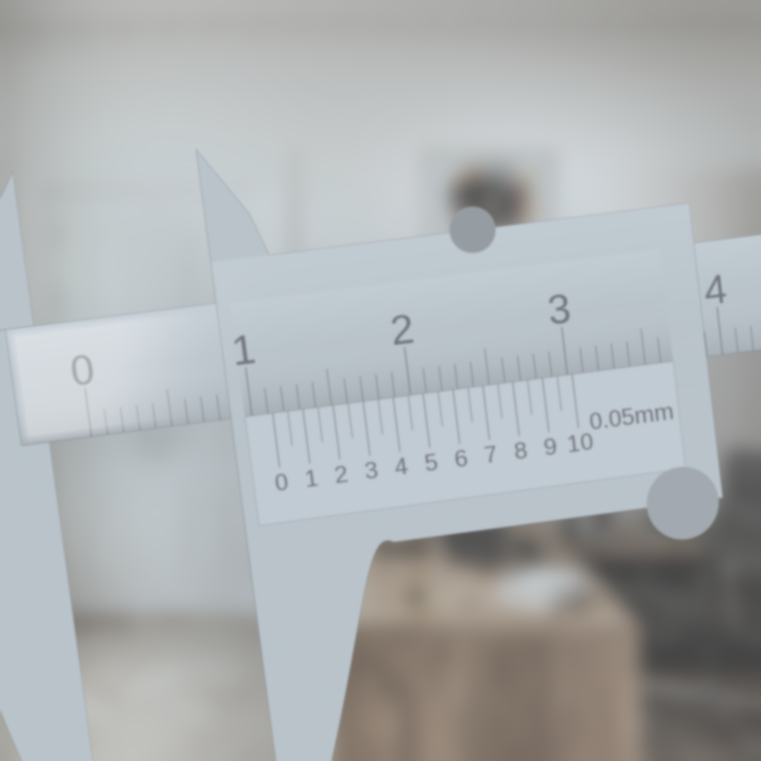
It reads 11.3,mm
